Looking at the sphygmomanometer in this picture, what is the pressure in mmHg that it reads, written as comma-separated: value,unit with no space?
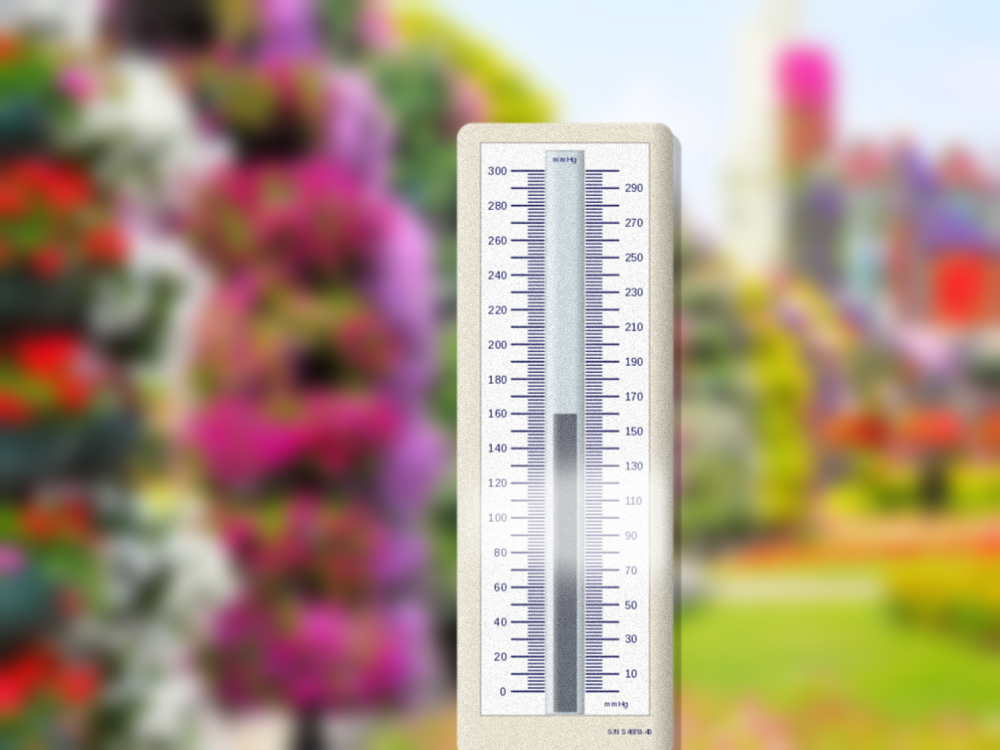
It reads 160,mmHg
